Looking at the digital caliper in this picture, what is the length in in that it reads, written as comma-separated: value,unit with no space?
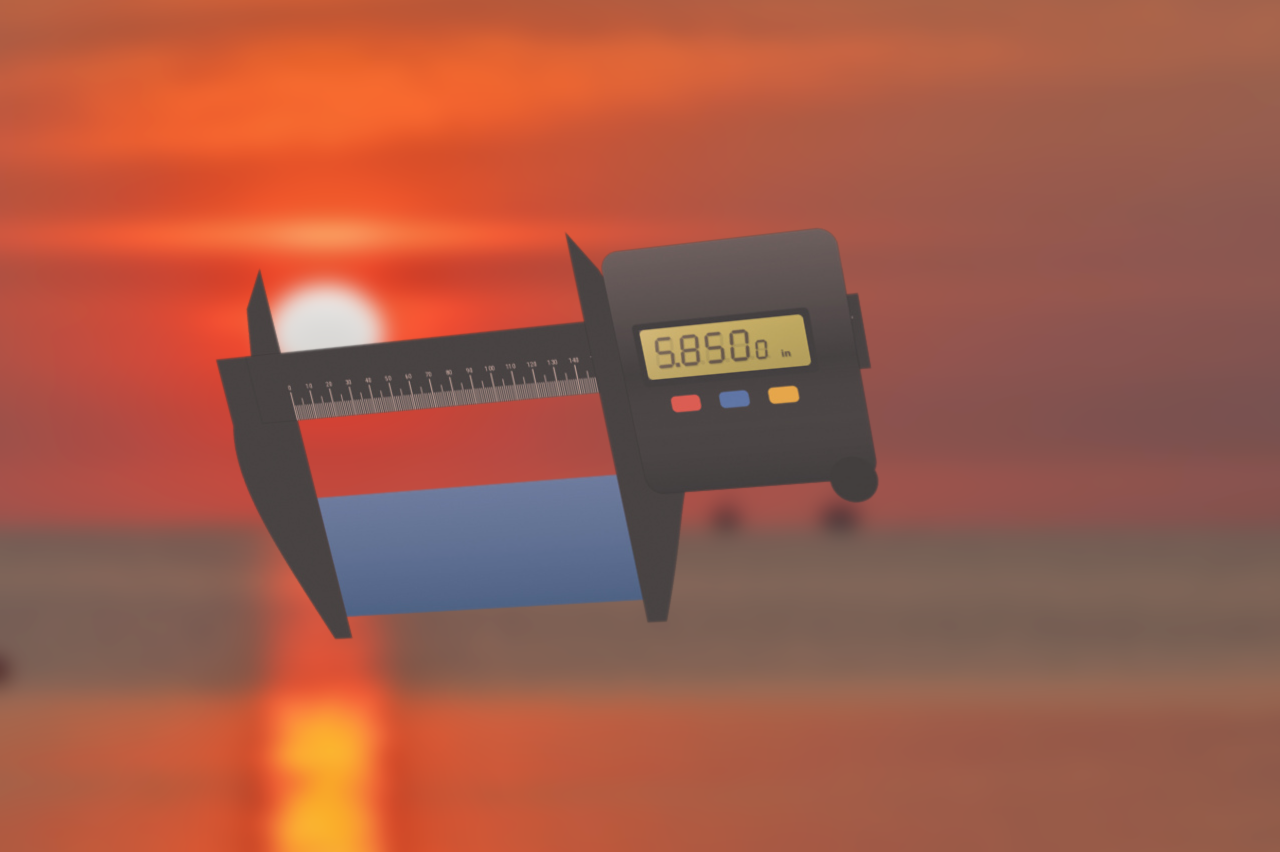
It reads 5.8500,in
